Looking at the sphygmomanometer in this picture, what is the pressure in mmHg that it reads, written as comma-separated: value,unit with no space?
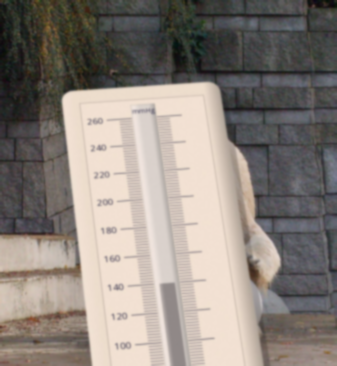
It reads 140,mmHg
